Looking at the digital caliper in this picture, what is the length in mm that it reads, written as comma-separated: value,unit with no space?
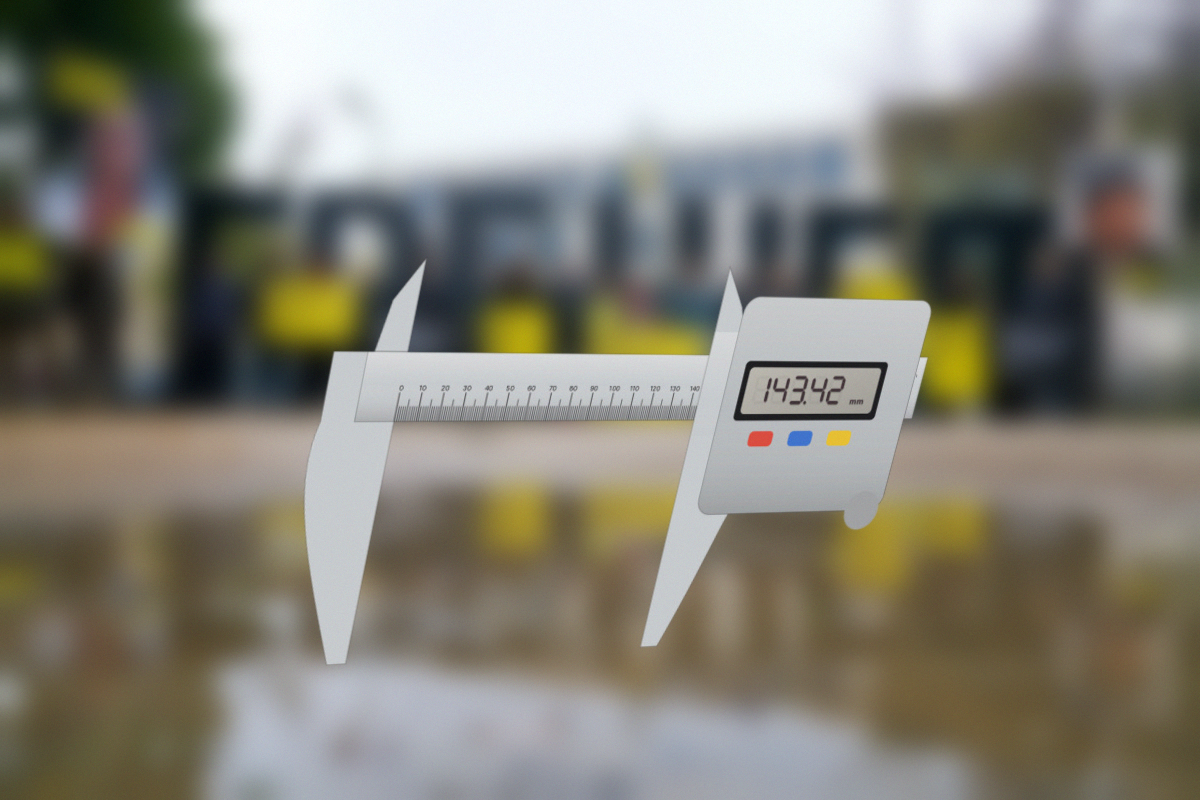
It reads 143.42,mm
